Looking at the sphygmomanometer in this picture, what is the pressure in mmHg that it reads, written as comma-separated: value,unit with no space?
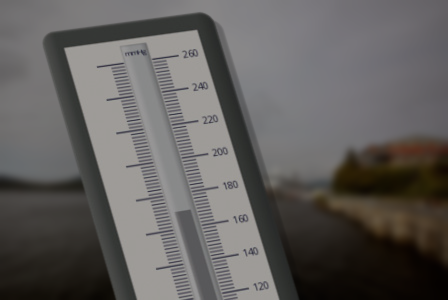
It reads 170,mmHg
